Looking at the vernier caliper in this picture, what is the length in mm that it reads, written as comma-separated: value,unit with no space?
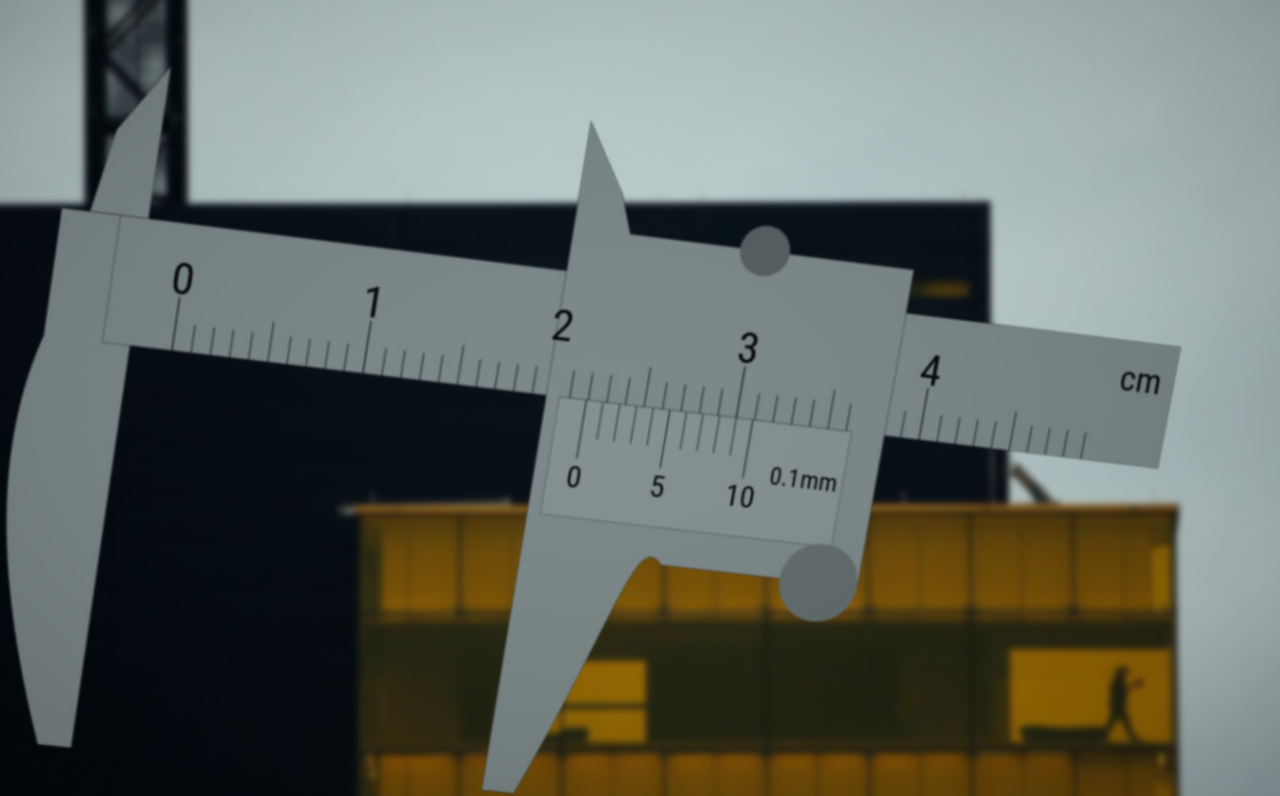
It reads 21.9,mm
